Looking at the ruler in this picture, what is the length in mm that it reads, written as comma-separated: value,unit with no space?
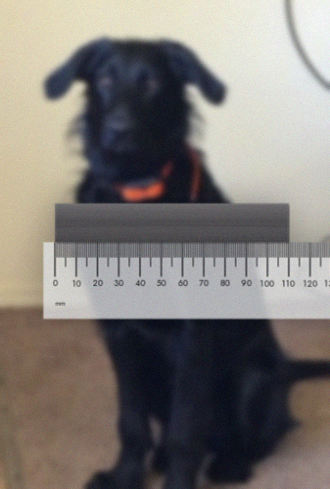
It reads 110,mm
